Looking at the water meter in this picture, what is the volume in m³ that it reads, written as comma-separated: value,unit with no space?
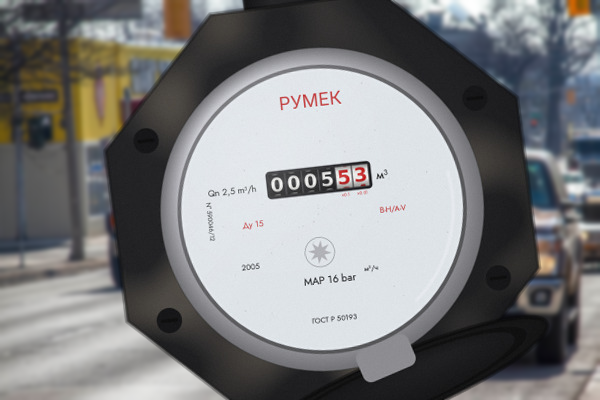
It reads 5.53,m³
